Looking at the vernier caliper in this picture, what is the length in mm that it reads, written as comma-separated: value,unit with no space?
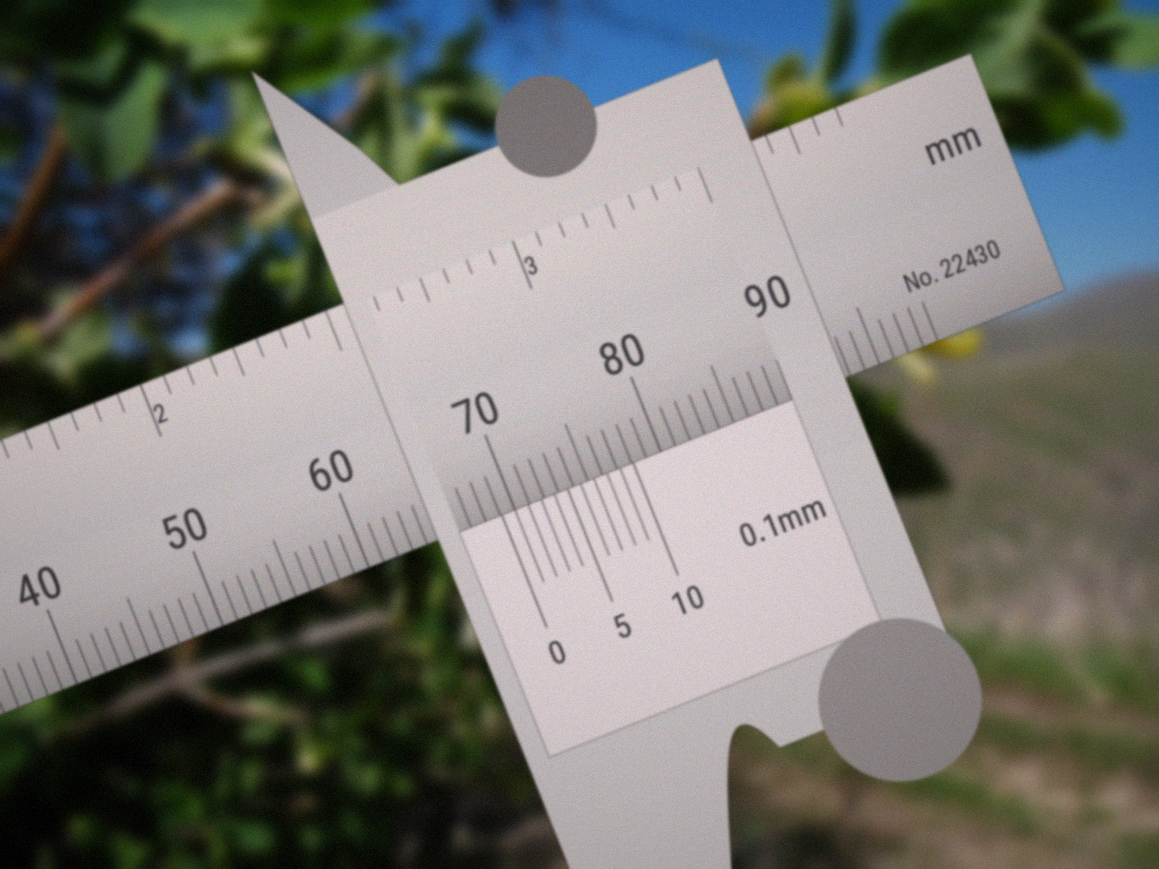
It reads 69.1,mm
